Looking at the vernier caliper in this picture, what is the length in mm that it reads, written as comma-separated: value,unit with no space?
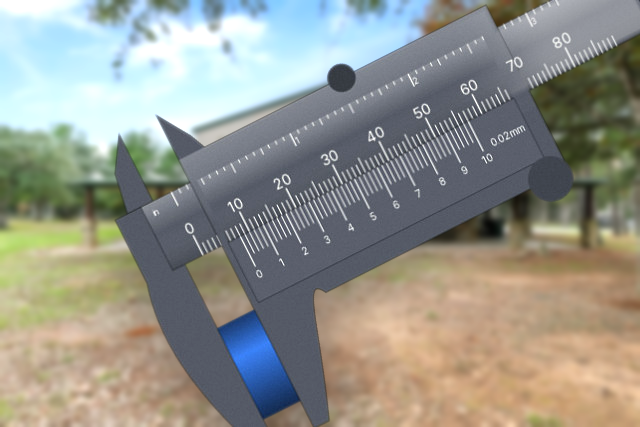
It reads 8.0,mm
